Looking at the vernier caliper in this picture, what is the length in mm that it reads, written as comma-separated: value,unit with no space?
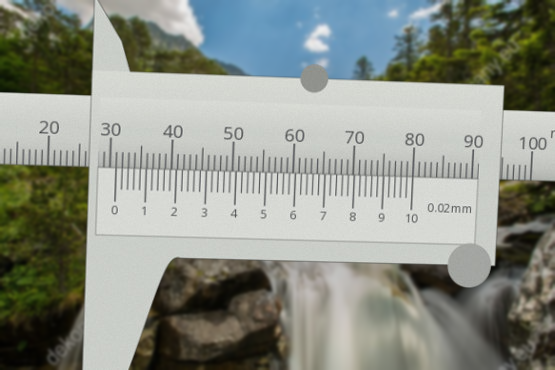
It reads 31.0,mm
